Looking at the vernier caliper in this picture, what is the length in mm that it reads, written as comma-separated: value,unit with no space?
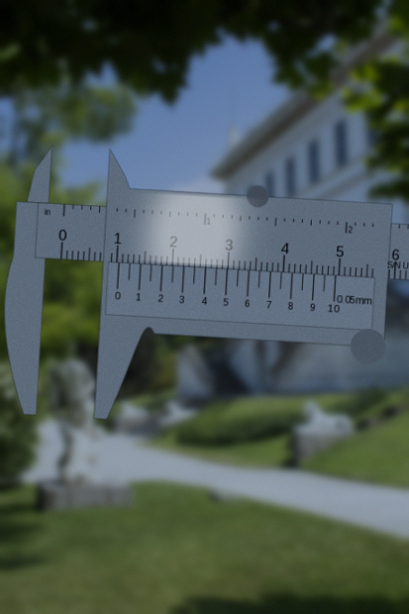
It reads 10.4,mm
